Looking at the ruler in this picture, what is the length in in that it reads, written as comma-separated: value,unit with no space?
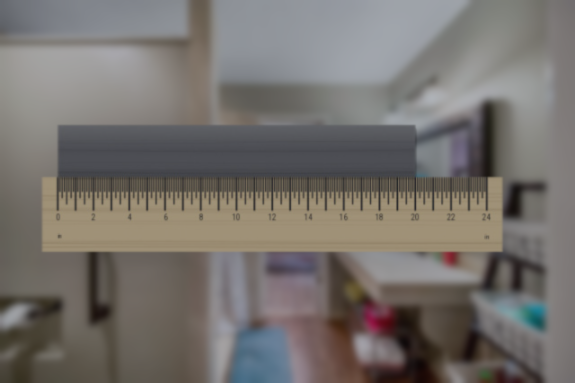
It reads 20,in
